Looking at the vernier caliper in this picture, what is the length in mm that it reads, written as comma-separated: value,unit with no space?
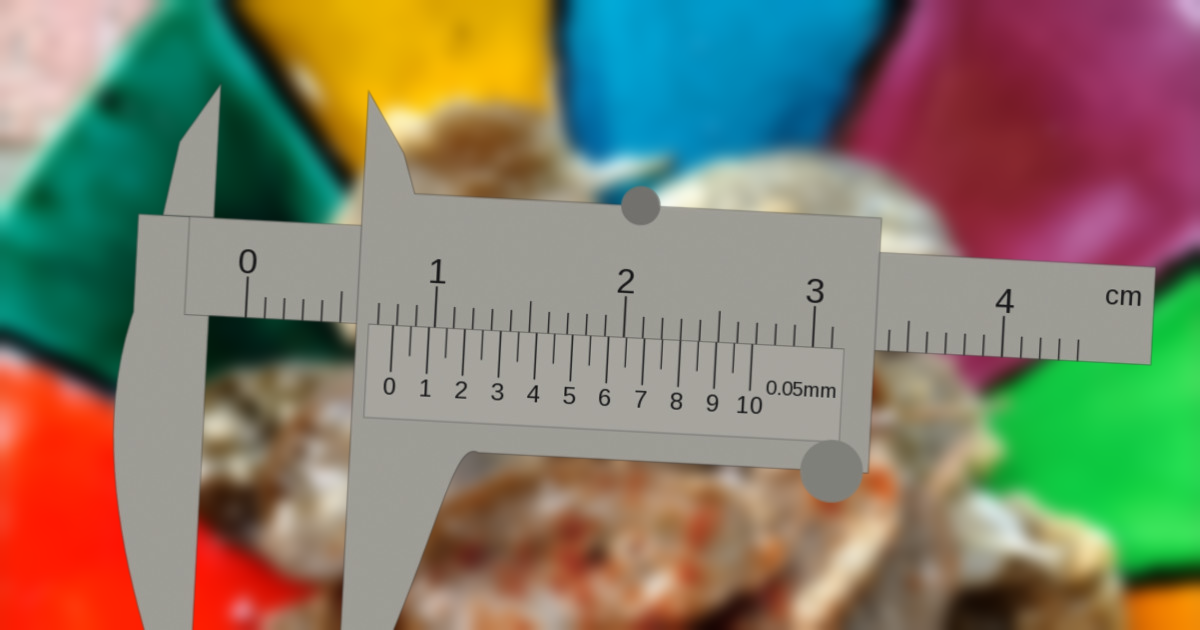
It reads 7.8,mm
